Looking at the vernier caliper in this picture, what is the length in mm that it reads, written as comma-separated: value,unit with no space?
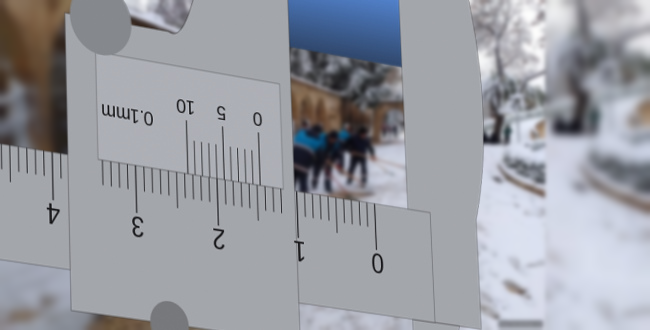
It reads 14.6,mm
